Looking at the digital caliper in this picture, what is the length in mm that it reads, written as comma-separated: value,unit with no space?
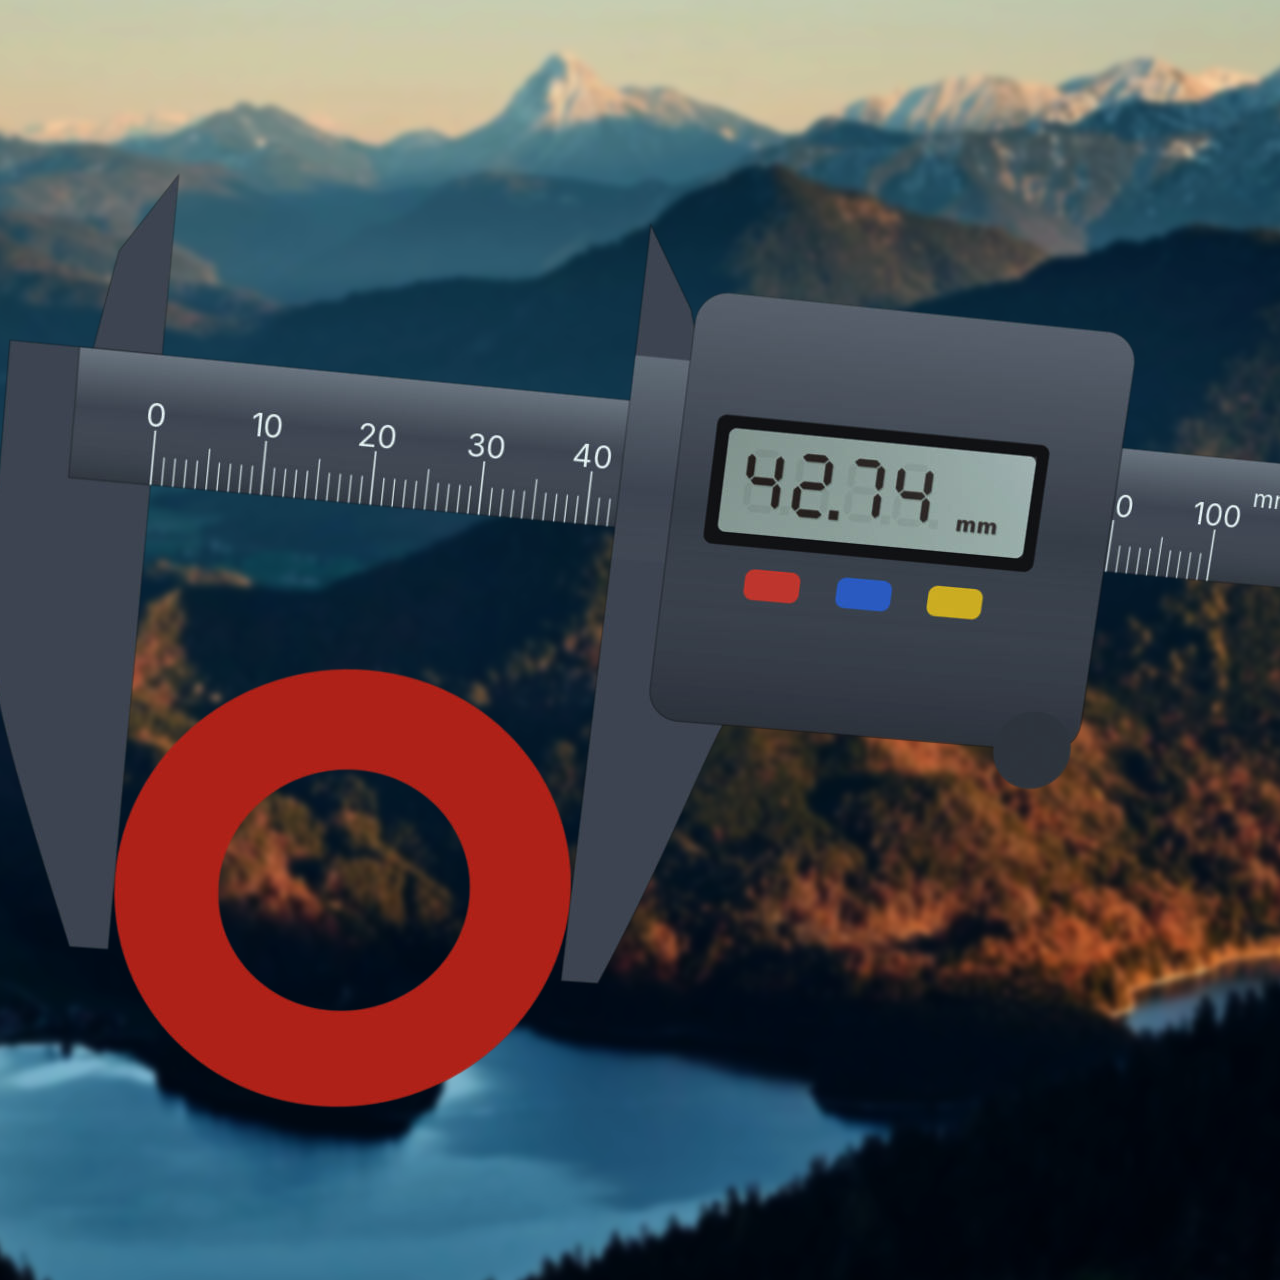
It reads 42.74,mm
